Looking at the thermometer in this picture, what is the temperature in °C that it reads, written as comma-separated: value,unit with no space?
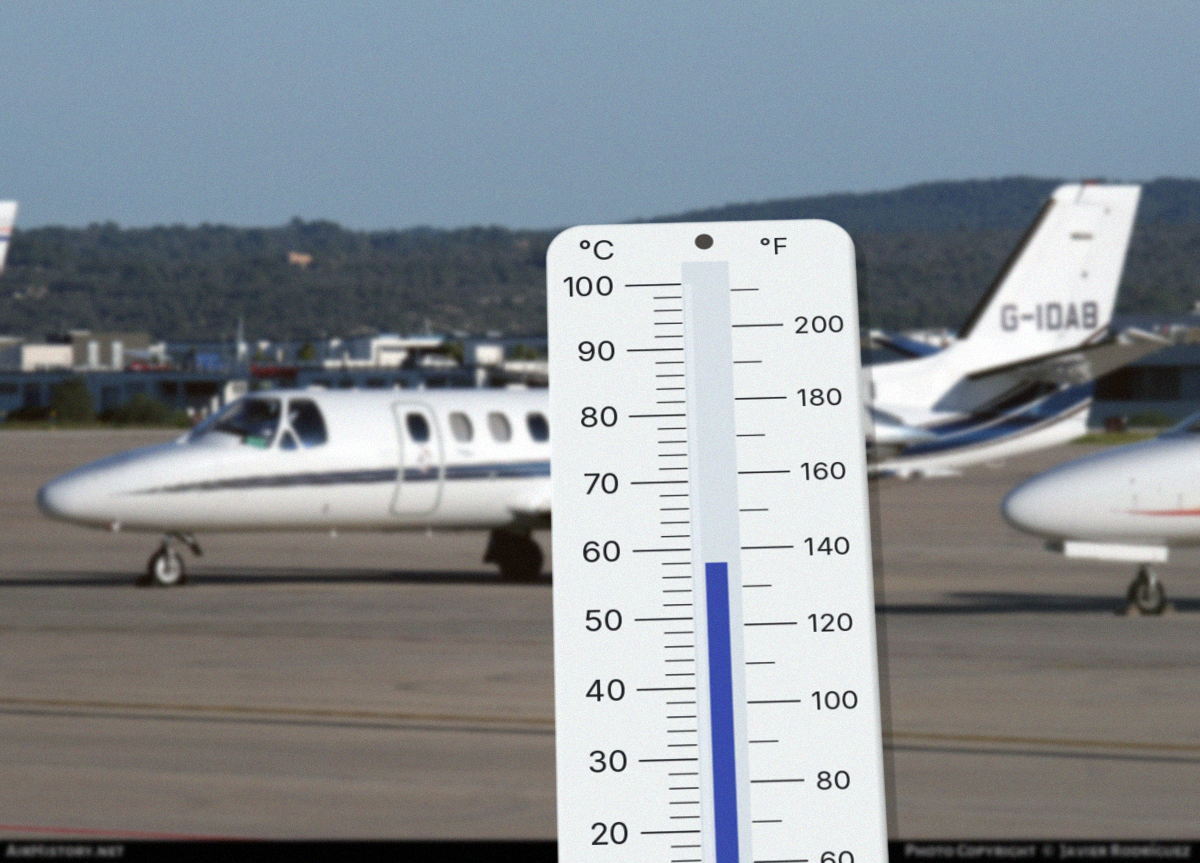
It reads 58,°C
